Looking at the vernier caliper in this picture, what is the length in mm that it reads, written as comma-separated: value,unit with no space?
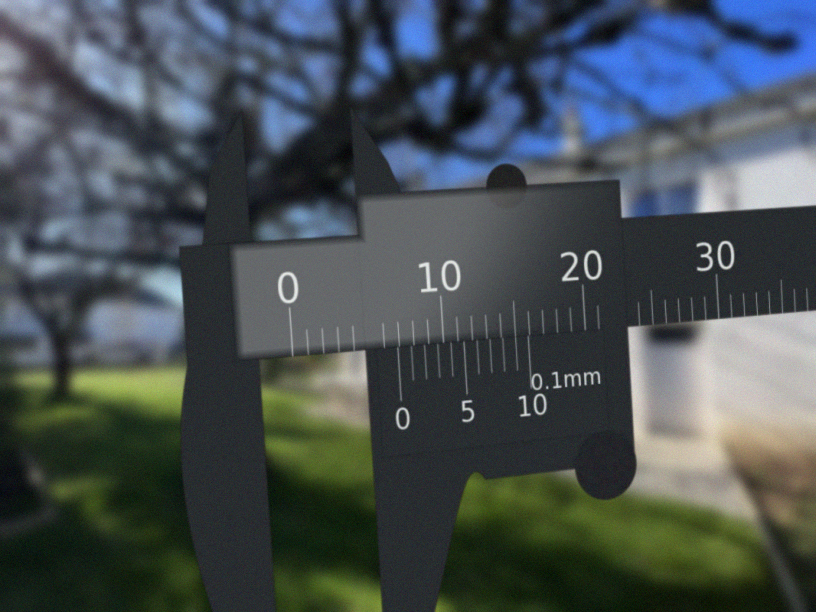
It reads 6.9,mm
